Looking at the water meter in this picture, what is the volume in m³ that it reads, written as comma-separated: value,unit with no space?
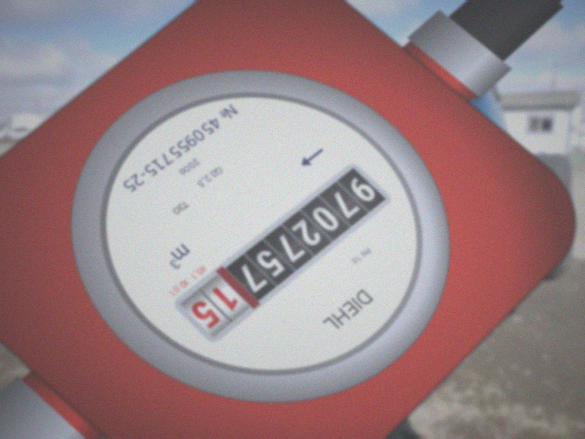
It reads 9702757.15,m³
